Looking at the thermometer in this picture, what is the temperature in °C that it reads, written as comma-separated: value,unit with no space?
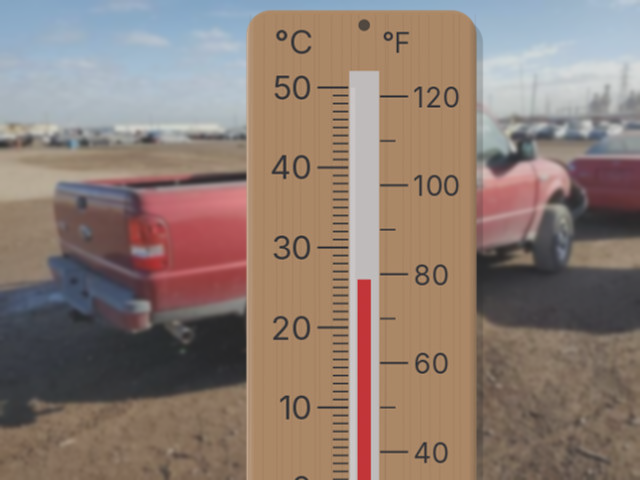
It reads 26,°C
